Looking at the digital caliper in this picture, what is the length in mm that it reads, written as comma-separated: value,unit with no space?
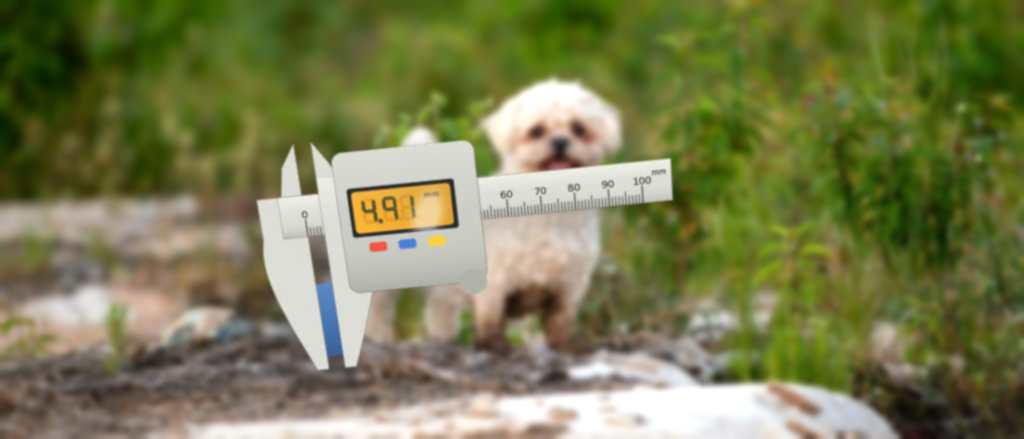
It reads 4.91,mm
